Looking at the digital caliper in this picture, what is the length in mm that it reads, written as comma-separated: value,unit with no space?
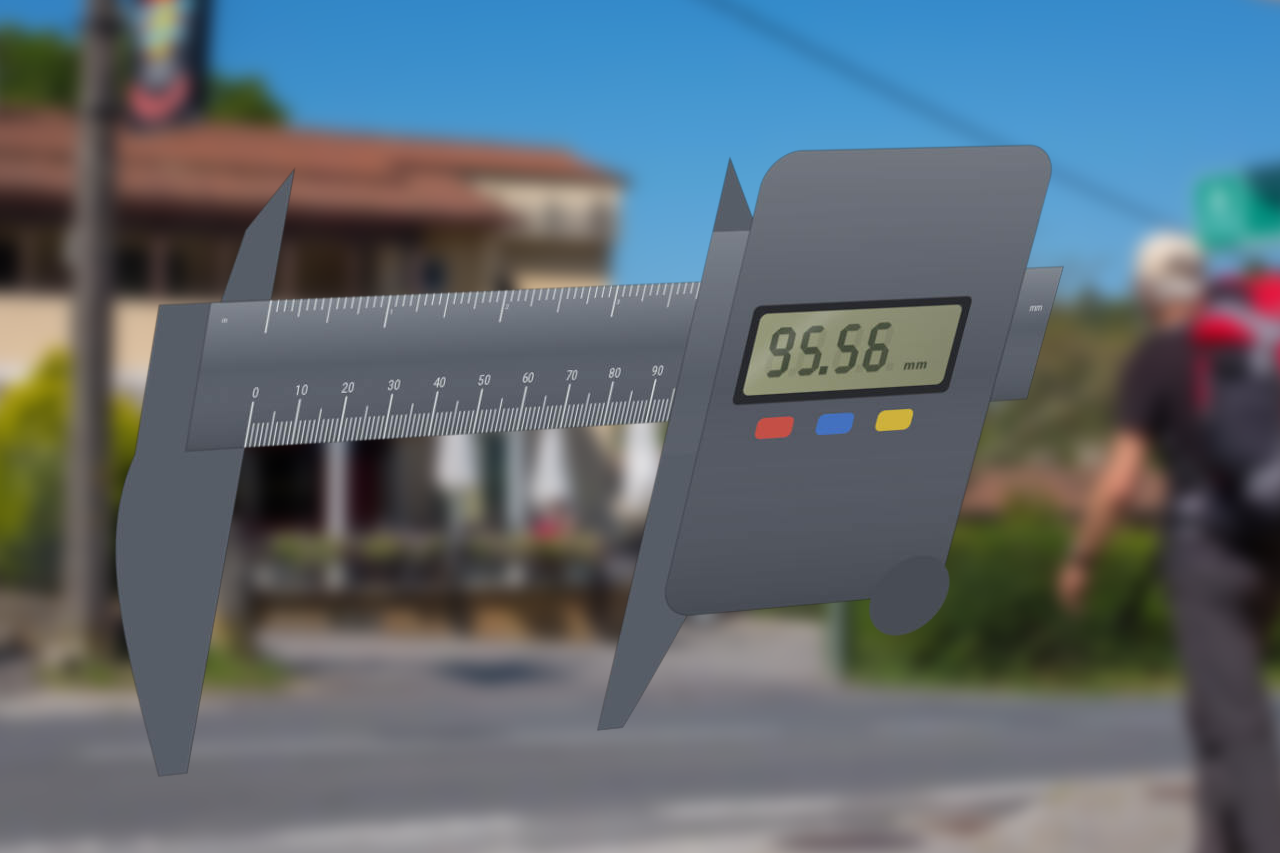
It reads 95.56,mm
